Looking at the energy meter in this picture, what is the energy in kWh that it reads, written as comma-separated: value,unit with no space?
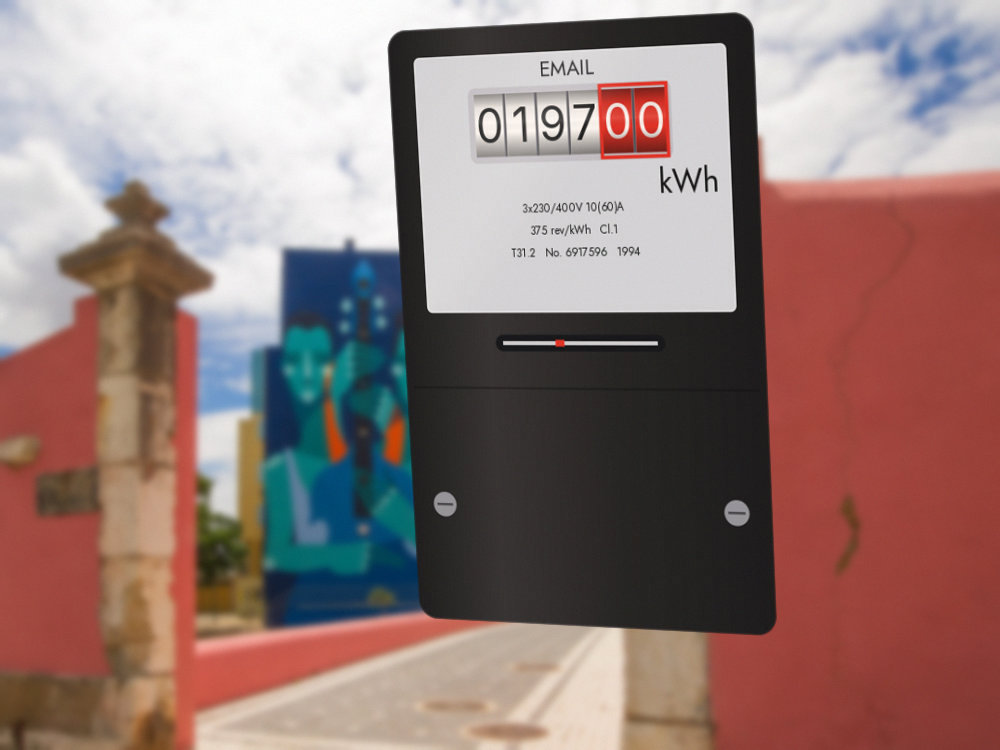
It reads 197.00,kWh
